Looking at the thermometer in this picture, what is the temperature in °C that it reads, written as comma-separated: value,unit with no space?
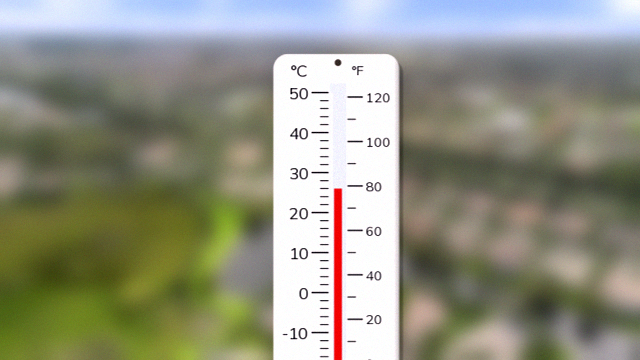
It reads 26,°C
